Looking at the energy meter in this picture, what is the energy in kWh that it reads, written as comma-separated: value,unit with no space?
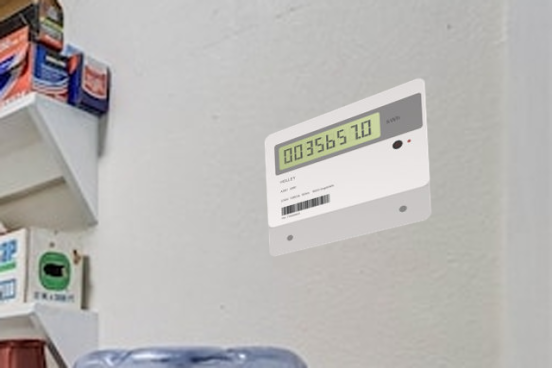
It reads 35657.0,kWh
